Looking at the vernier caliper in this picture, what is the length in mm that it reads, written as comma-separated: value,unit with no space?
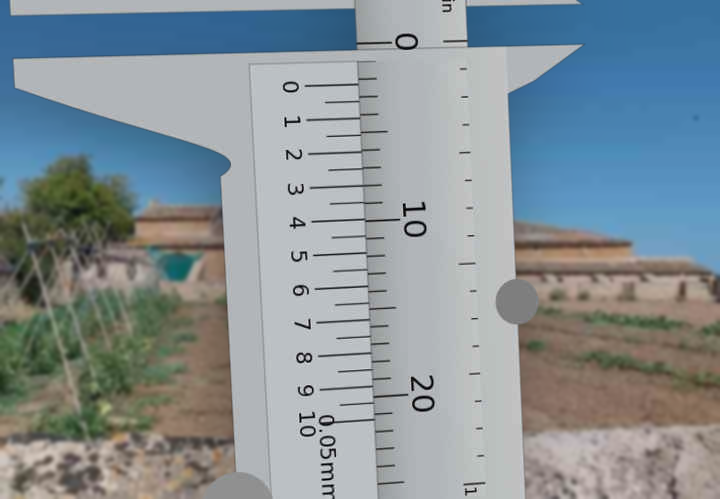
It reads 2.3,mm
